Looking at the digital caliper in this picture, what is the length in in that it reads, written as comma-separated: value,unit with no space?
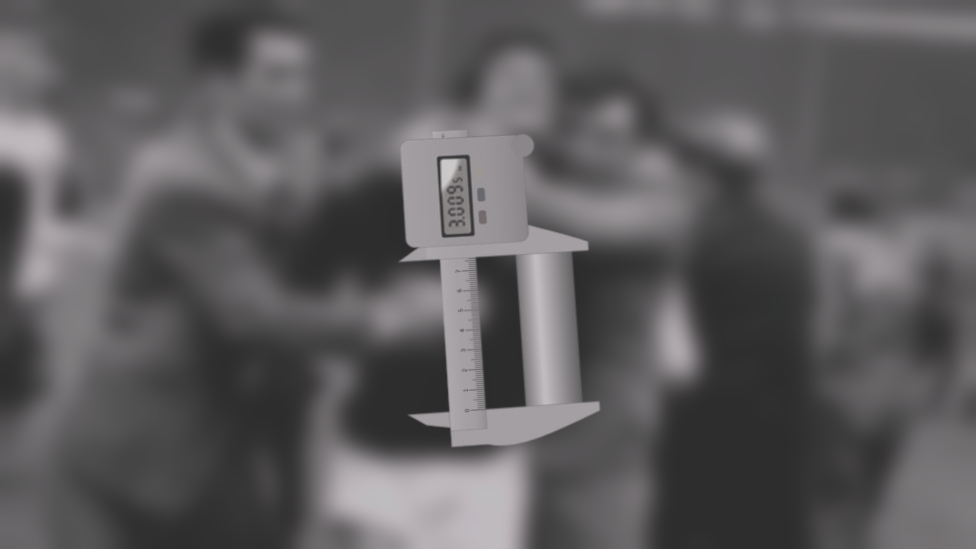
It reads 3.0095,in
